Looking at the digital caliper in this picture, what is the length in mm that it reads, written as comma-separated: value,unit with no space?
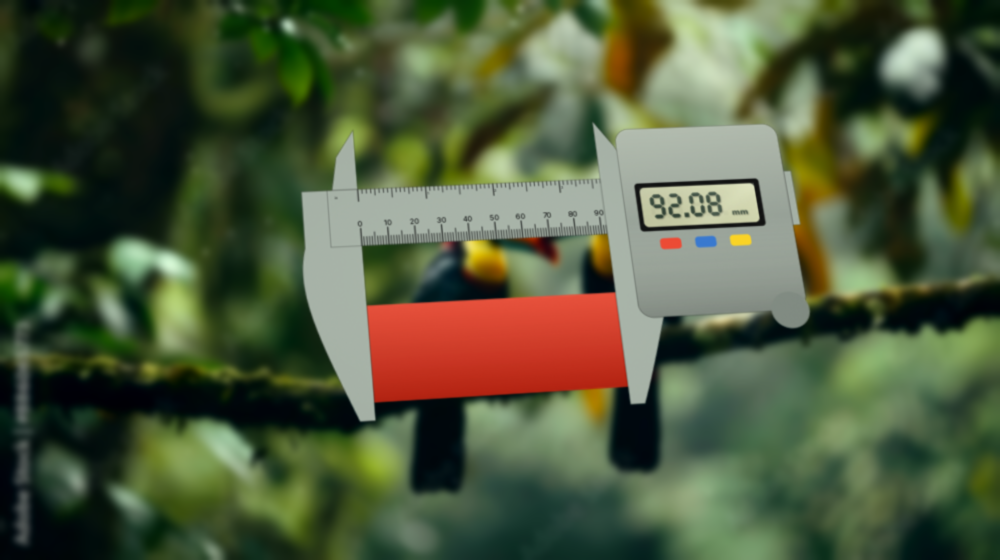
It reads 92.08,mm
